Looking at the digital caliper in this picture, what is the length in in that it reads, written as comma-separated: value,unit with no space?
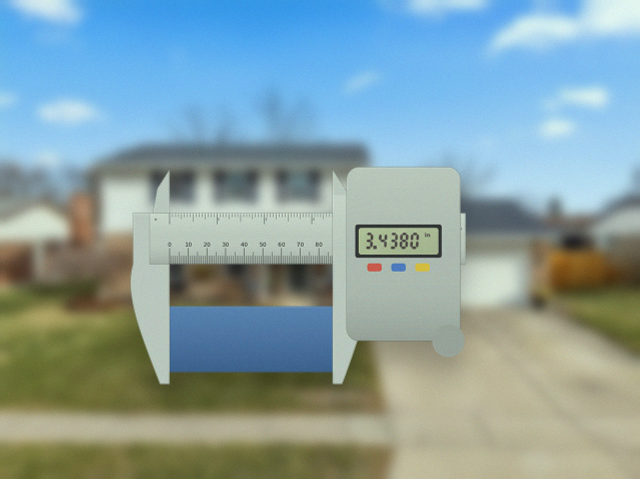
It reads 3.4380,in
